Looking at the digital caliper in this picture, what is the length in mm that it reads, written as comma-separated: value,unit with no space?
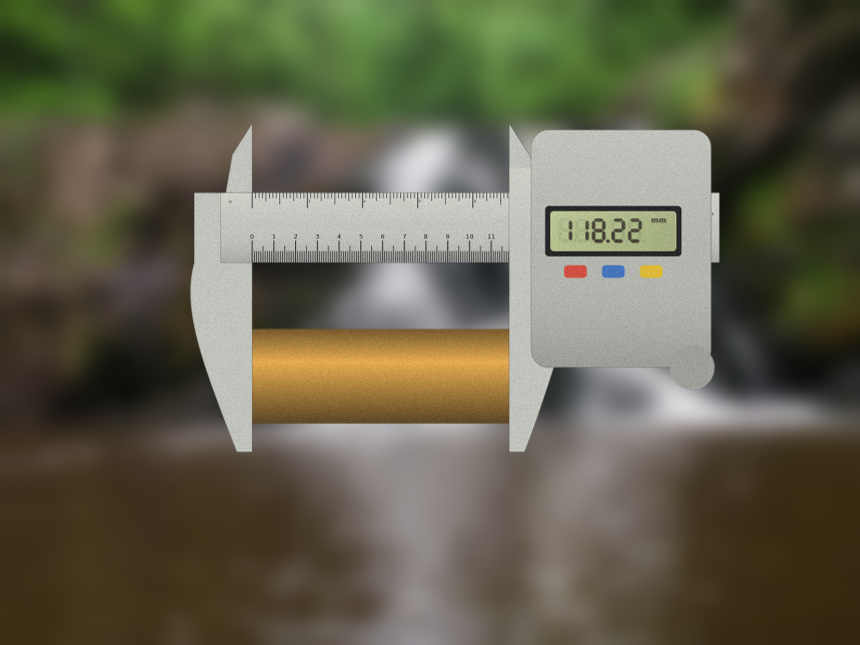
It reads 118.22,mm
